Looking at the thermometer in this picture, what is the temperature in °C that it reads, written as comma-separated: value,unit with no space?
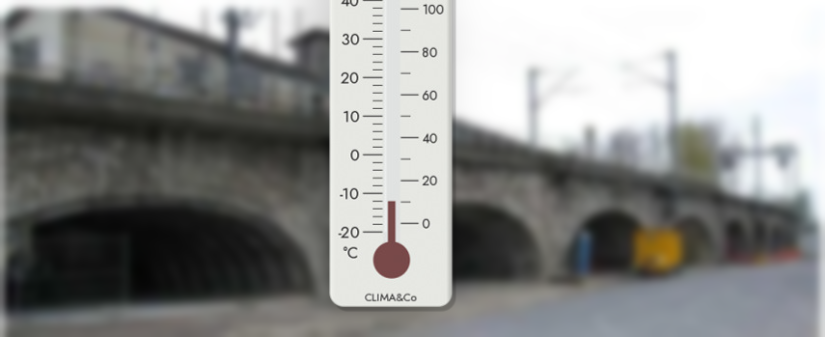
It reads -12,°C
